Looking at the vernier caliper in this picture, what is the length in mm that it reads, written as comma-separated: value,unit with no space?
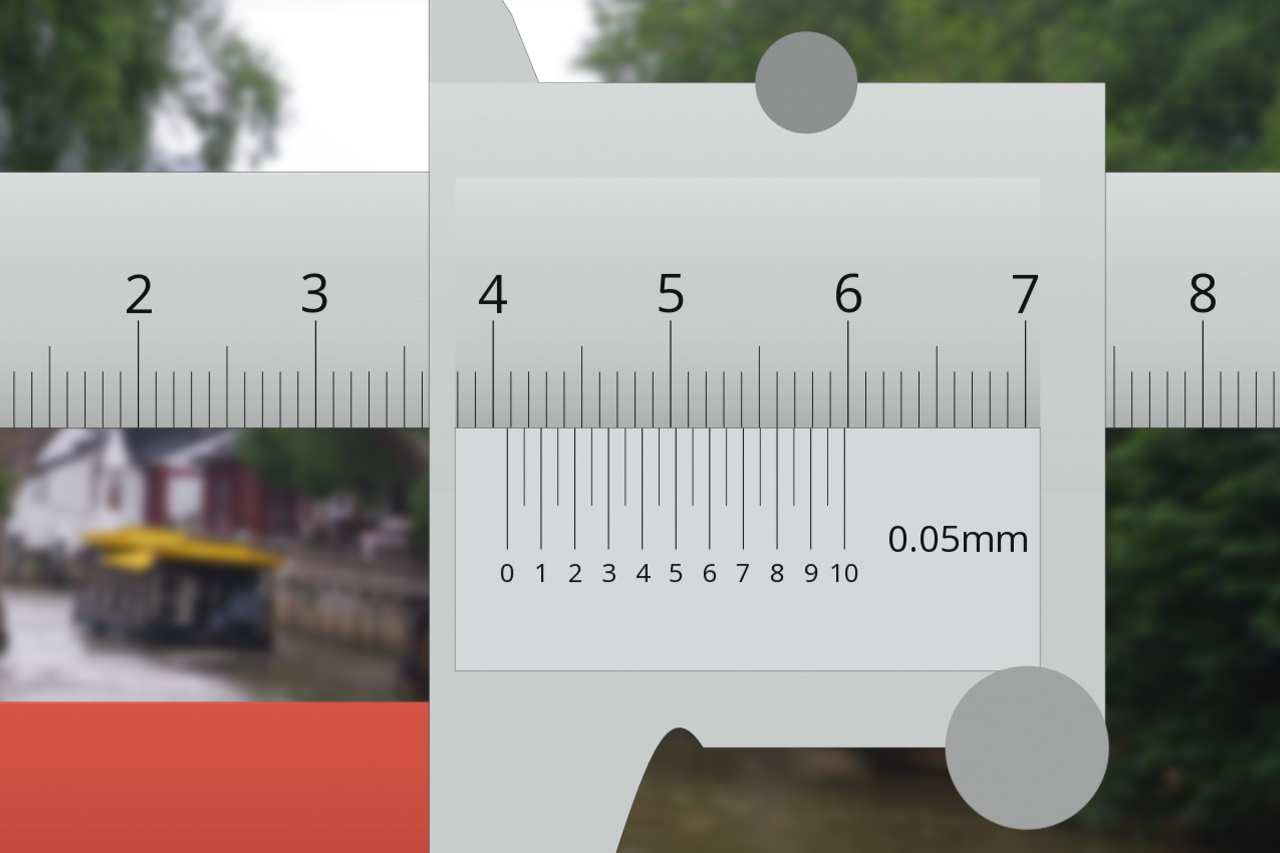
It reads 40.8,mm
